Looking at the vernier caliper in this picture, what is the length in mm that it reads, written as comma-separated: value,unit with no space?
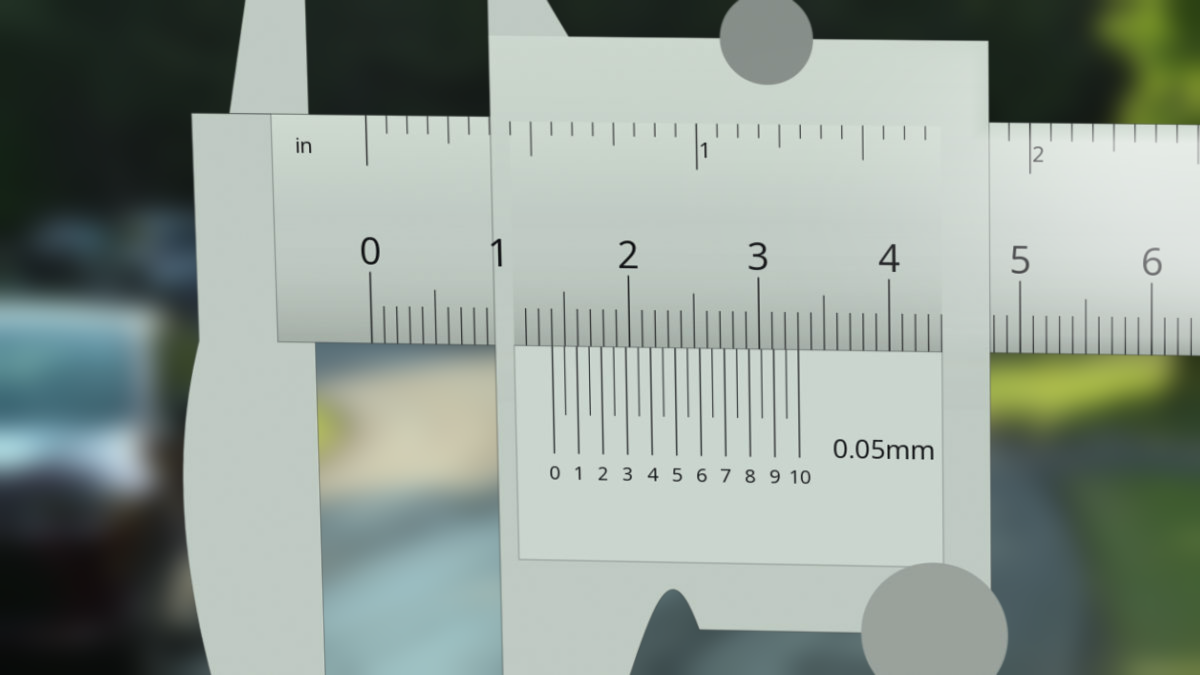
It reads 14.0,mm
